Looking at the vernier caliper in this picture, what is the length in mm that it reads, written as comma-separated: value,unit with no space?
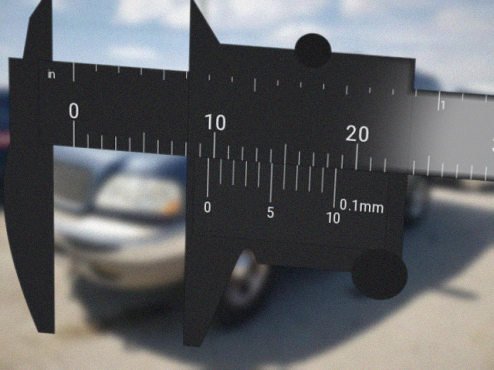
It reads 9.6,mm
